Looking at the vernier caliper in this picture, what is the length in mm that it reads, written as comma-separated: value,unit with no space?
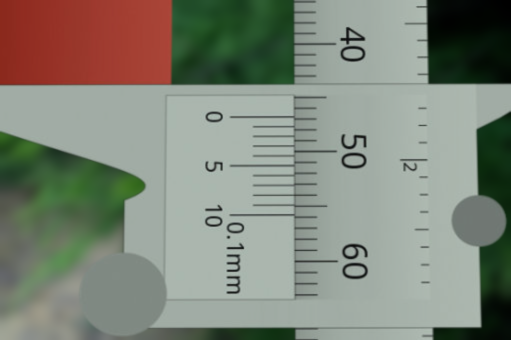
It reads 46.8,mm
